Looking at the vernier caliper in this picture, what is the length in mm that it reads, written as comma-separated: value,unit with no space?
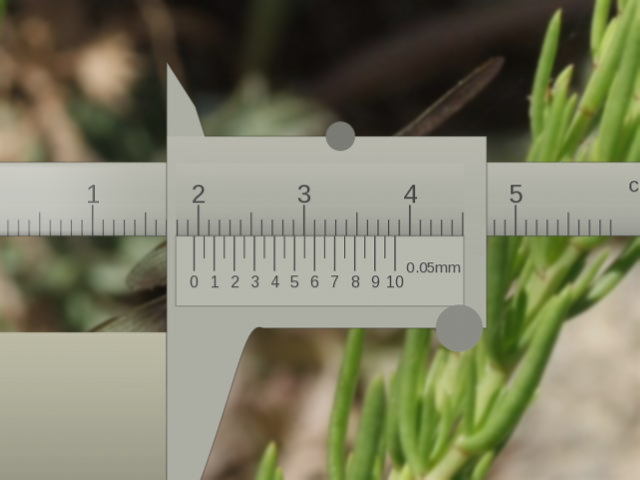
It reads 19.6,mm
